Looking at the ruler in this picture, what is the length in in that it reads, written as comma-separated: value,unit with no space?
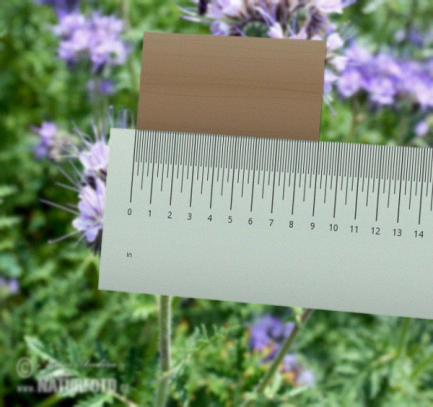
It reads 9,in
